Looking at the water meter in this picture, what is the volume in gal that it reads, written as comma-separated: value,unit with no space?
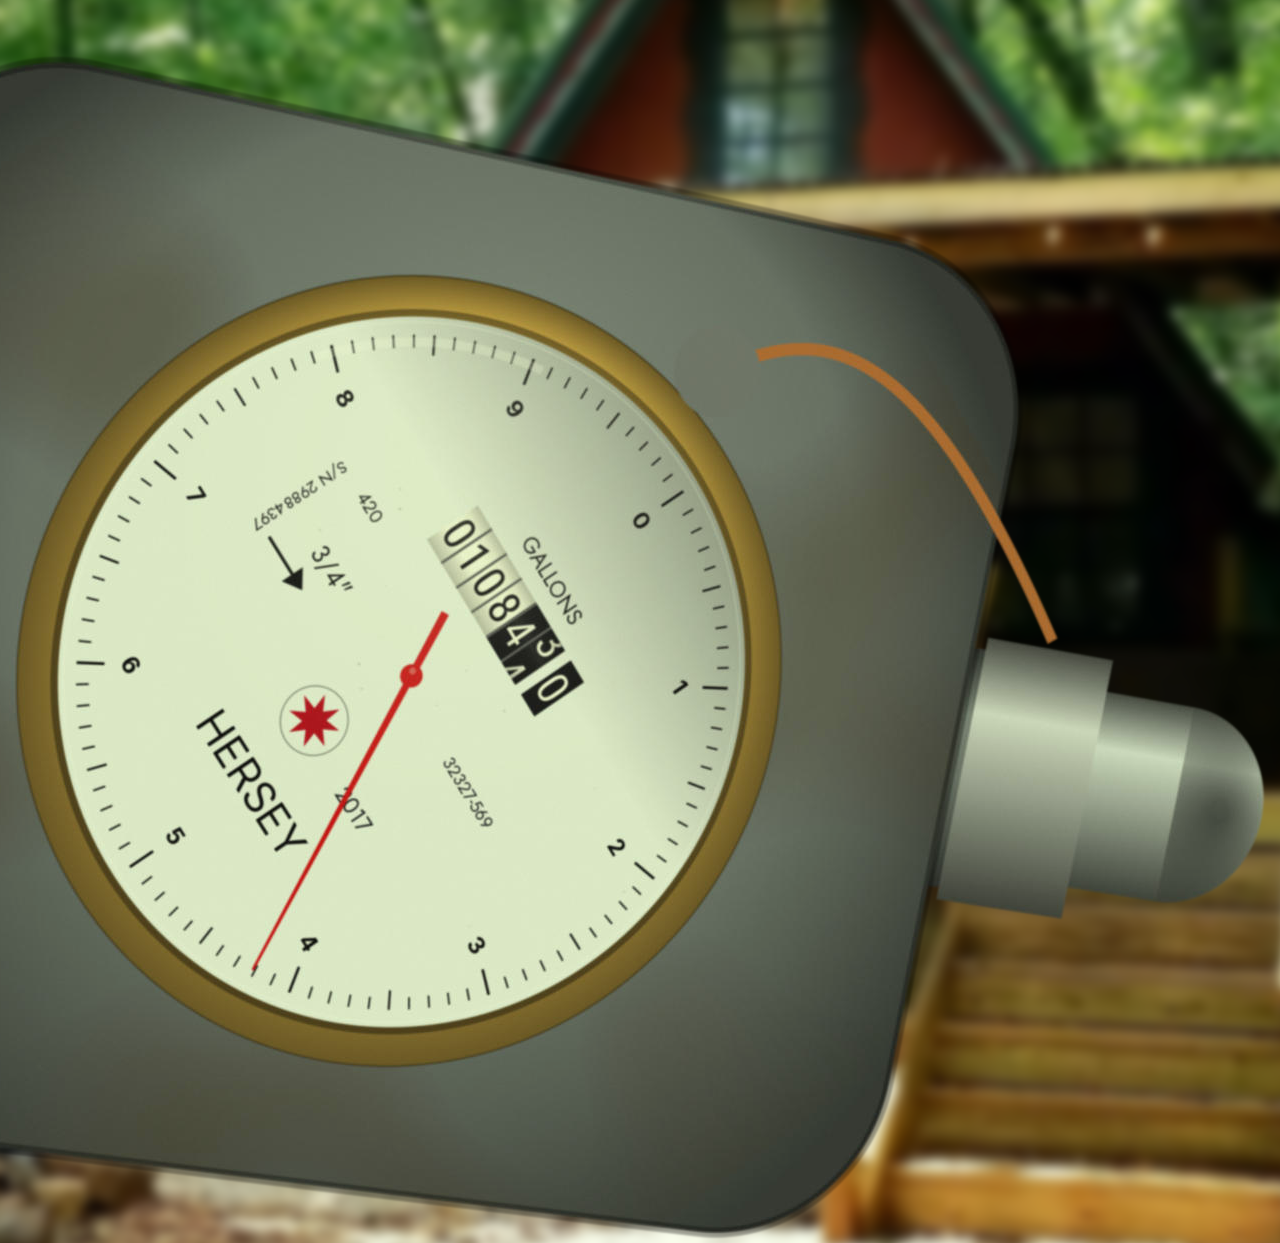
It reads 108434.2,gal
